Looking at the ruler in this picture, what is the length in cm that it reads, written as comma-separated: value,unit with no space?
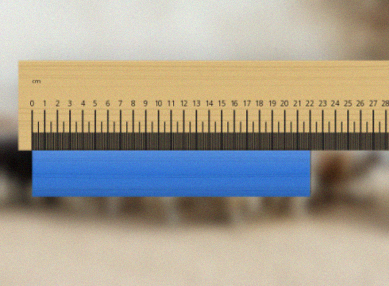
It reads 22,cm
